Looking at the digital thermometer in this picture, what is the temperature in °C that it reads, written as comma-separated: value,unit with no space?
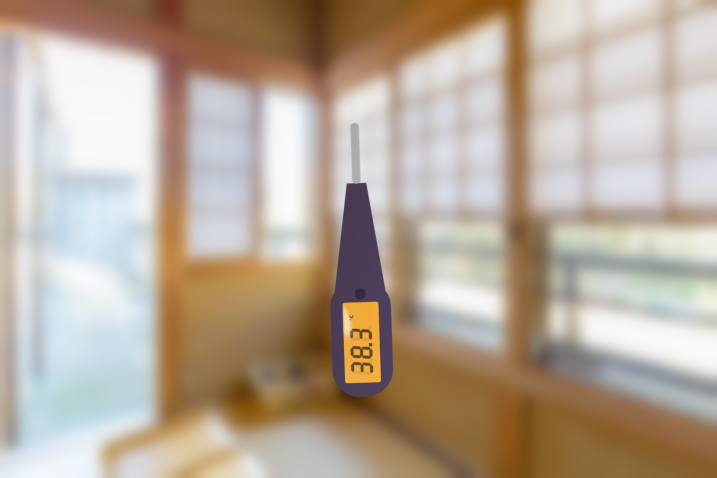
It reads 38.3,°C
